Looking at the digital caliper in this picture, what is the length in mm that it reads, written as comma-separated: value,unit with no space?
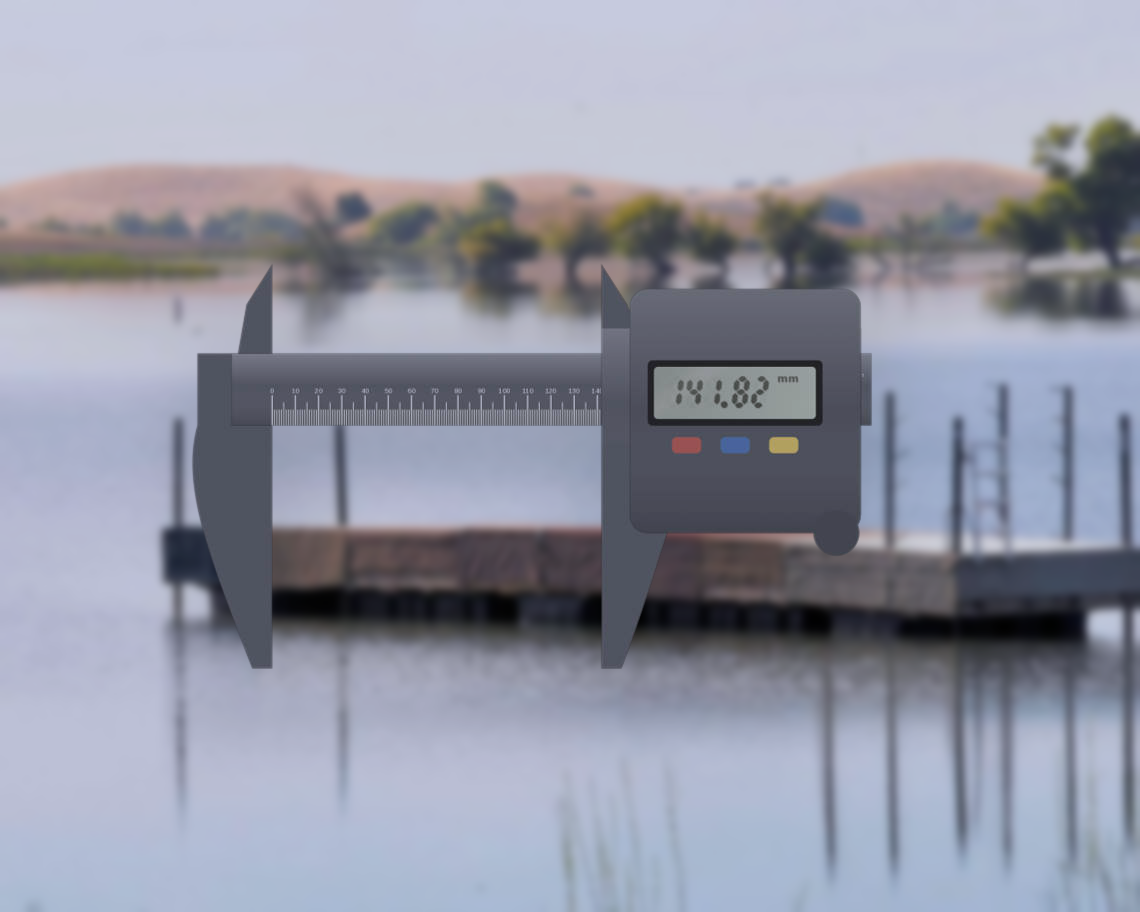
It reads 141.82,mm
